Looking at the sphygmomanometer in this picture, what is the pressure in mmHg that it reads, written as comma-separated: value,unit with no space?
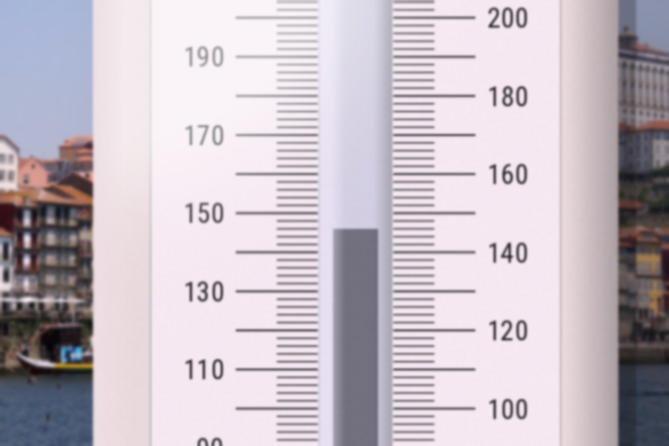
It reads 146,mmHg
